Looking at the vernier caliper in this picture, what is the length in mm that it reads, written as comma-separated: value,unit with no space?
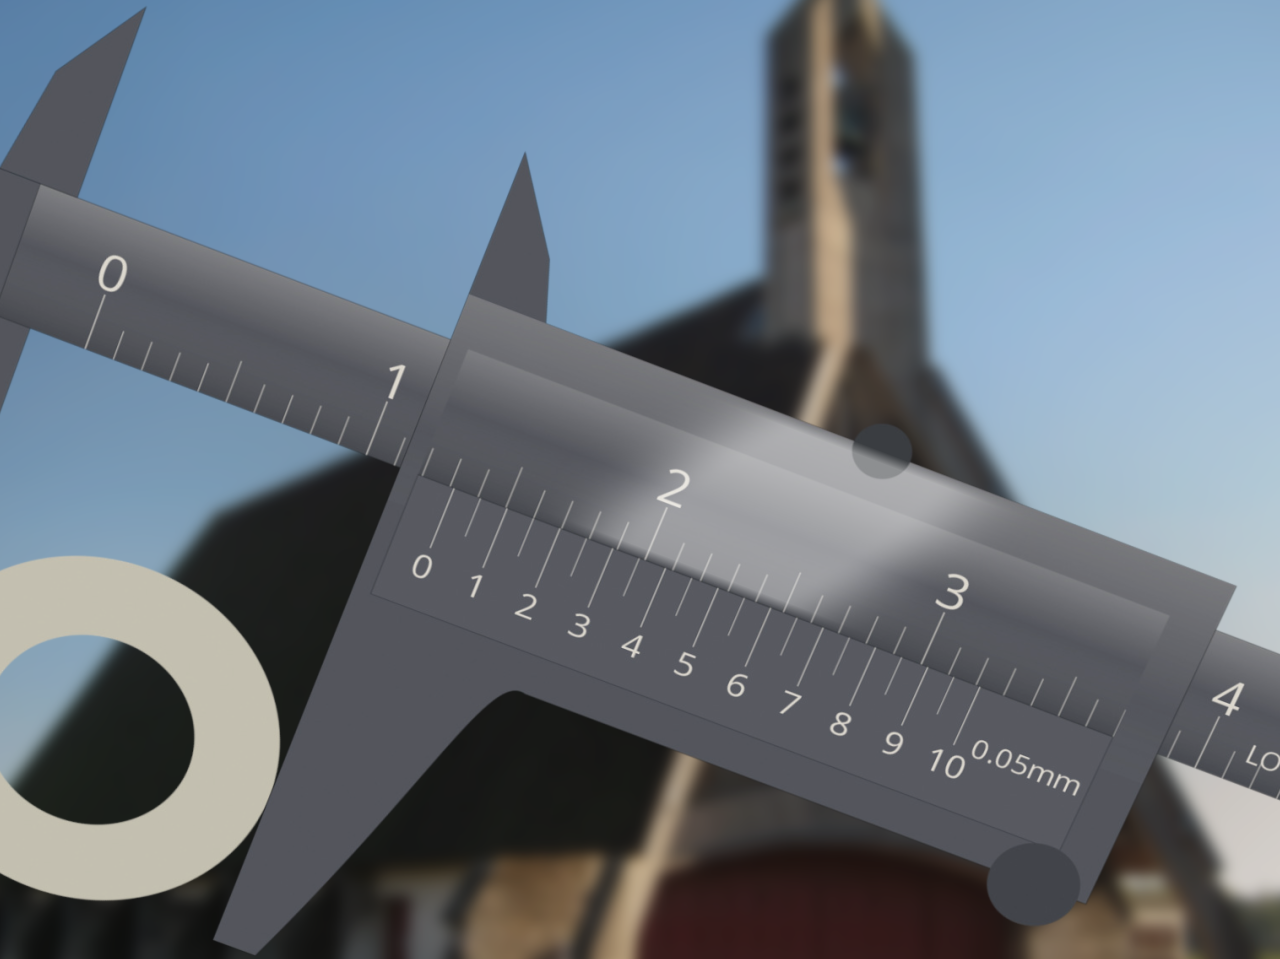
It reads 13.15,mm
